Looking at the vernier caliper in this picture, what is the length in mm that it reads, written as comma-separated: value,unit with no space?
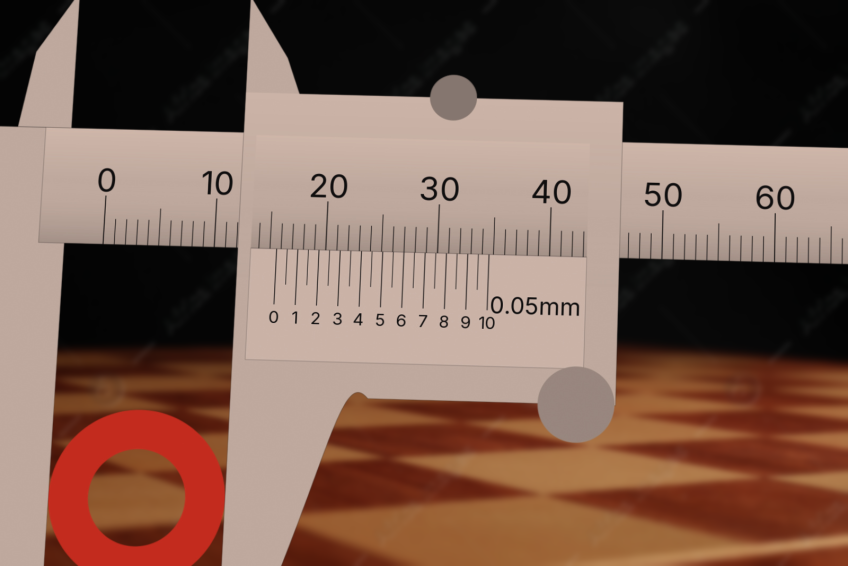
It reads 15.6,mm
